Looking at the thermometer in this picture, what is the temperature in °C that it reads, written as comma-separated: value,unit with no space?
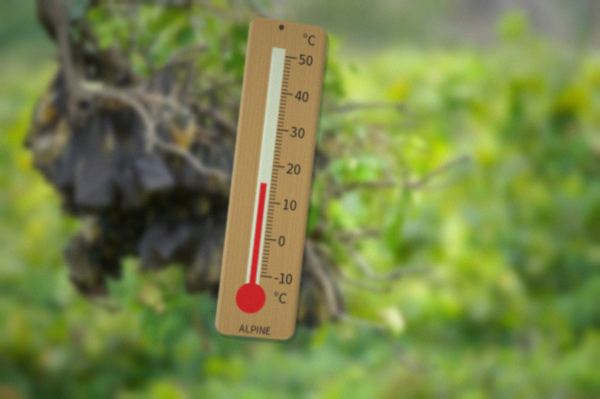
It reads 15,°C
